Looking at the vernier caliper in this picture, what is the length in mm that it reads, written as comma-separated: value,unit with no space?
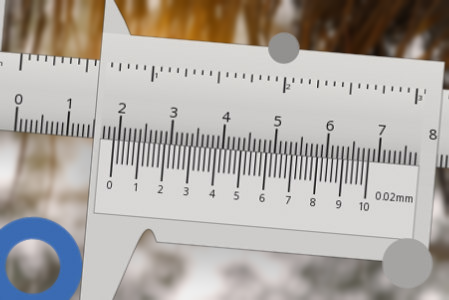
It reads 19.0,mm
